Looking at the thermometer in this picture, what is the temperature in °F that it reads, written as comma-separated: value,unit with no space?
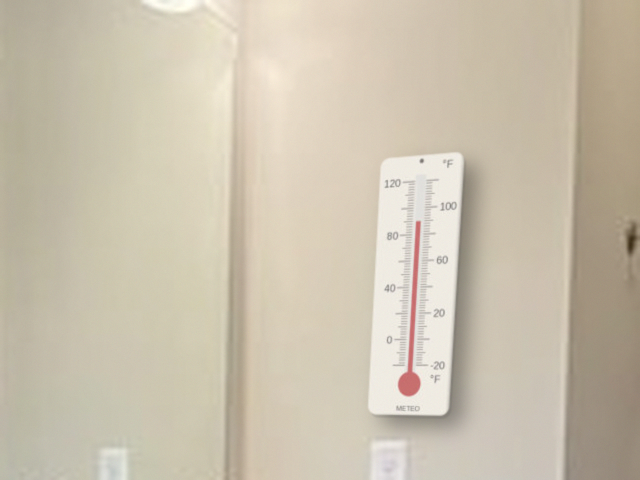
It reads 90,°F
